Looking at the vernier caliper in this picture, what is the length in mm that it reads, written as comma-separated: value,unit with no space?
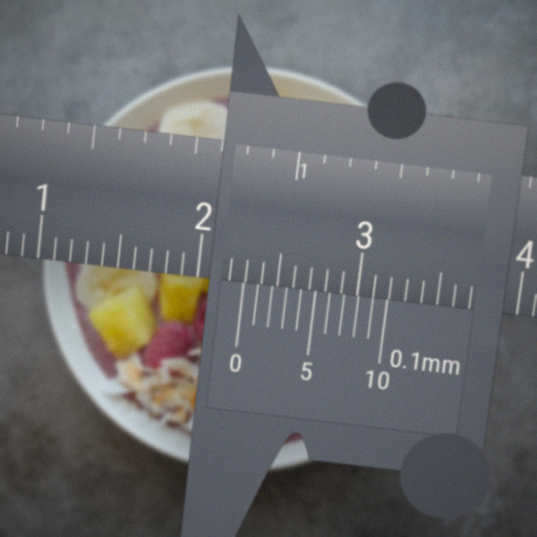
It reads 22.9,mm
